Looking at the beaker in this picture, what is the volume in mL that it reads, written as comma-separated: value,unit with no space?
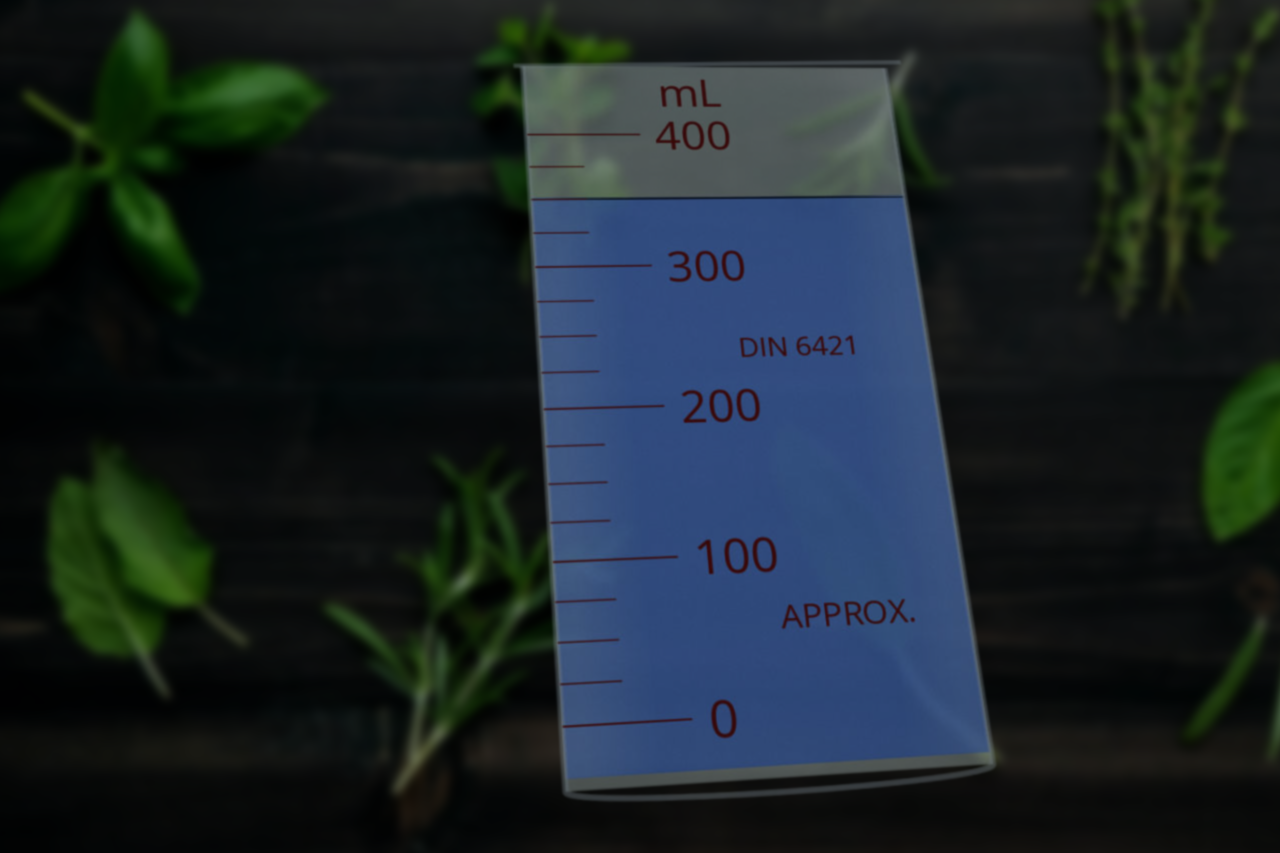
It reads 350,mL
